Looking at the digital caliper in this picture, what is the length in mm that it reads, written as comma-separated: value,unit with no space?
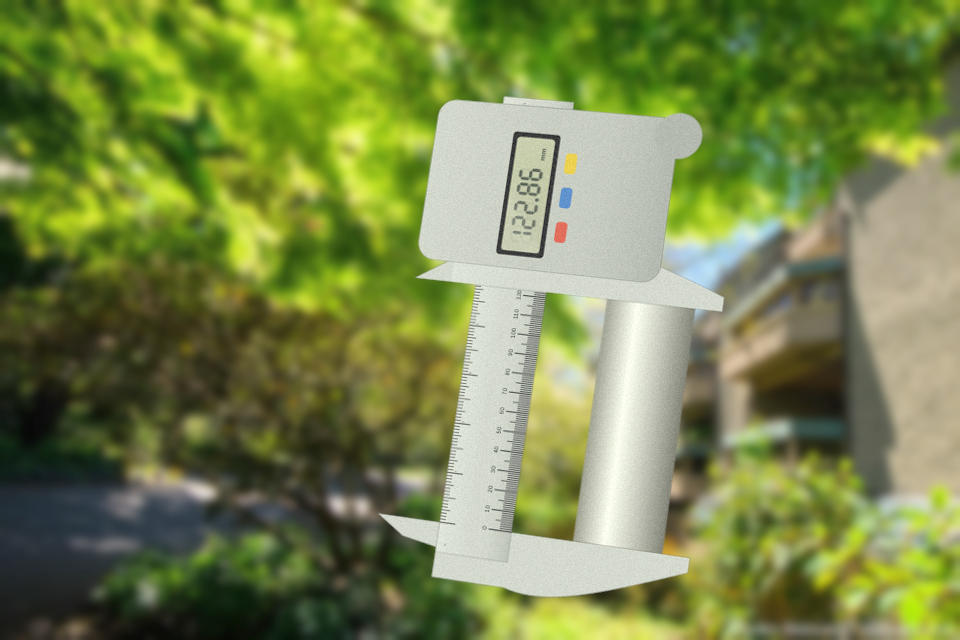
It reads 122.86,mm
